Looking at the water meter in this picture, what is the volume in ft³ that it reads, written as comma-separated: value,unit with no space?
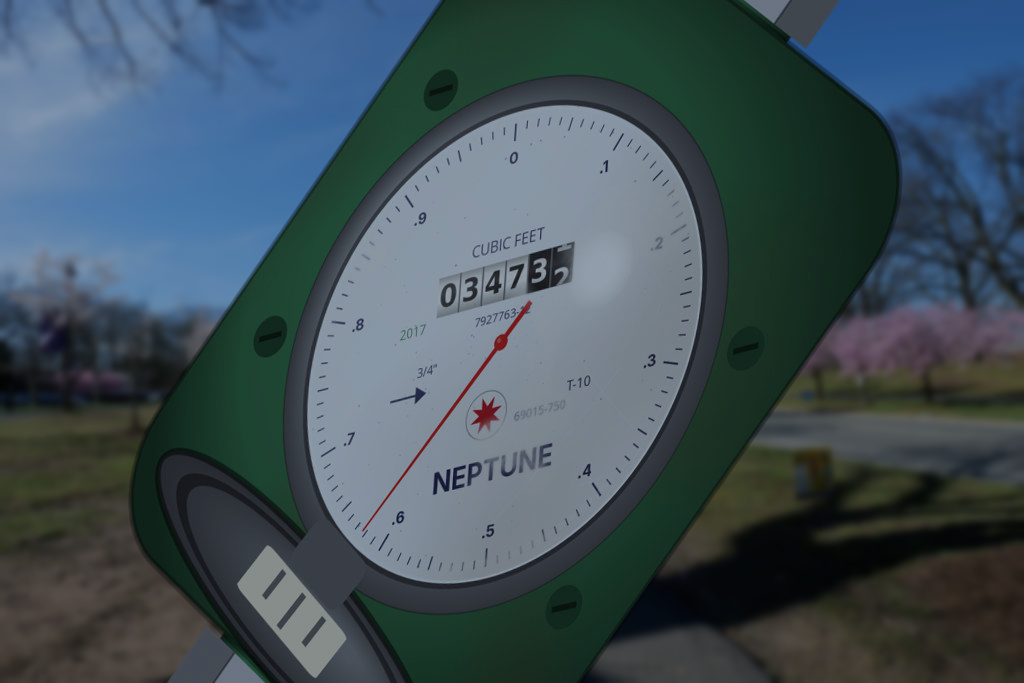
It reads 34731.62,ft³
